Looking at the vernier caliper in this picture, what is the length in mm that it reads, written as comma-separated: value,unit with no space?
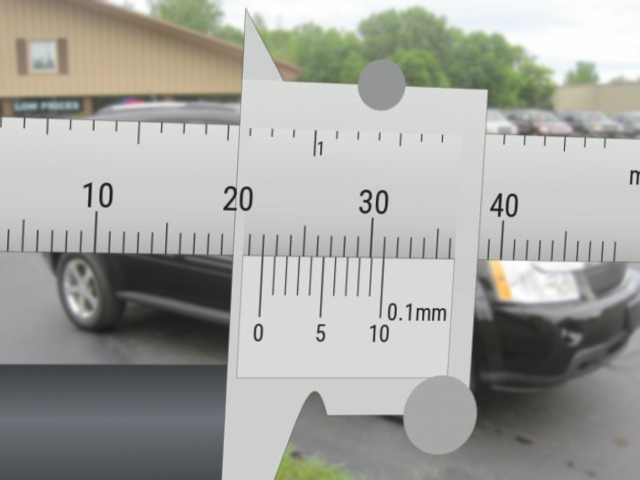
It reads 22.0,mm
